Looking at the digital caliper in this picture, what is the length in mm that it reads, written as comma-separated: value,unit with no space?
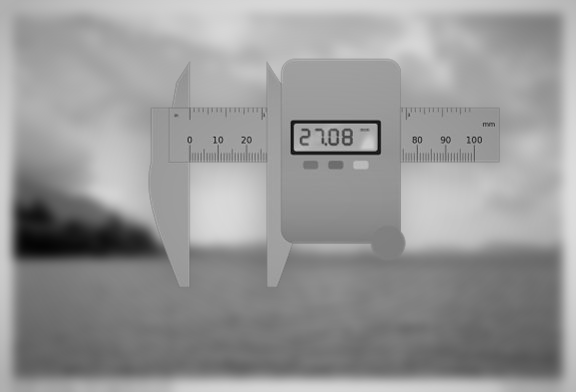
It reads 27.08,mm
